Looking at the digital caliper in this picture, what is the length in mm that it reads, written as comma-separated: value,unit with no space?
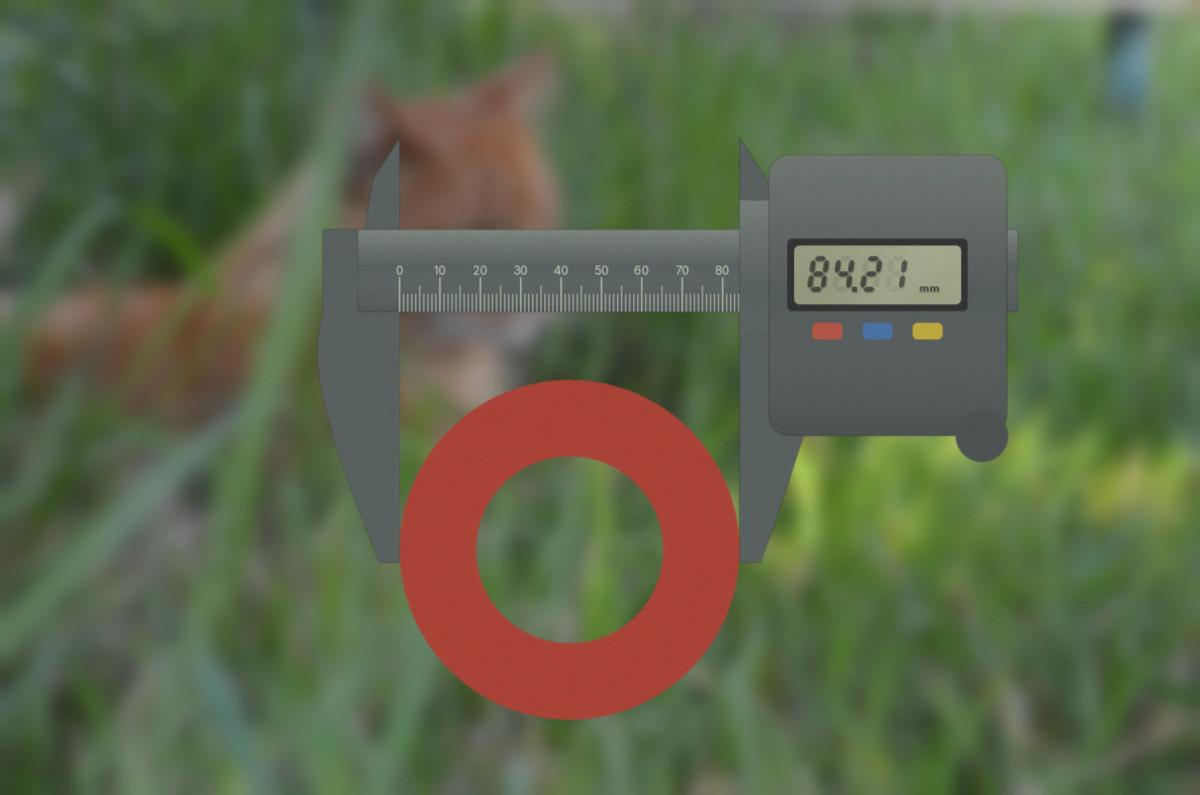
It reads 84.21,mm
